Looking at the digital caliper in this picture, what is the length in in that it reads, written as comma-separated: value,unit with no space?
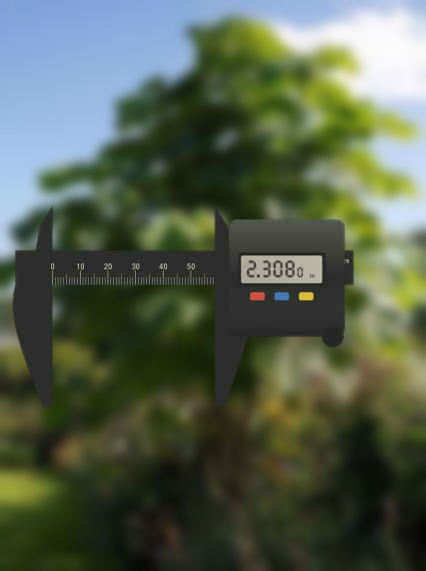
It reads 2.3080,in
